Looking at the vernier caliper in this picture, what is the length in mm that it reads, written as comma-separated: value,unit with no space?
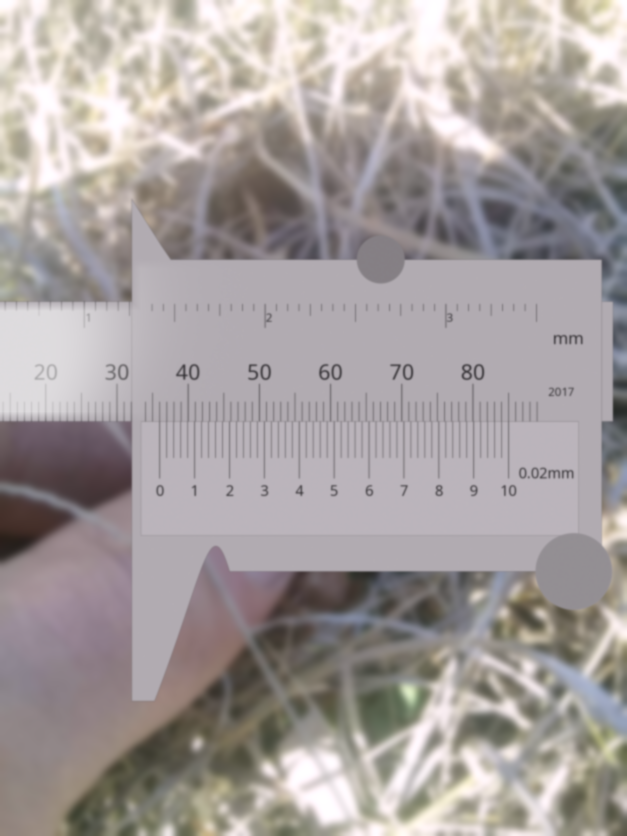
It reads 36.0,mm
